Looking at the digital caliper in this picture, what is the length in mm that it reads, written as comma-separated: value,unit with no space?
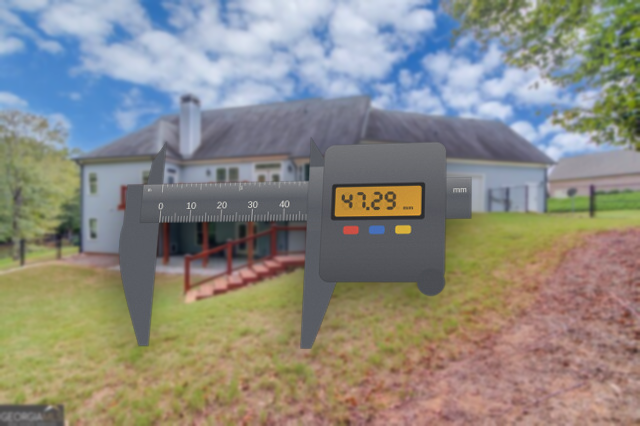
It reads 47.29,mm
